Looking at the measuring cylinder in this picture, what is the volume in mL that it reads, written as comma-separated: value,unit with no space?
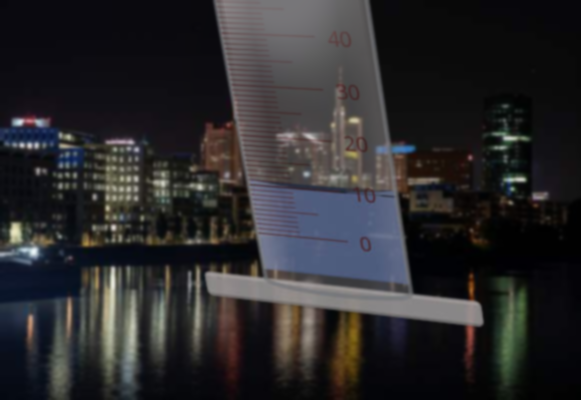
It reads 10,mL
